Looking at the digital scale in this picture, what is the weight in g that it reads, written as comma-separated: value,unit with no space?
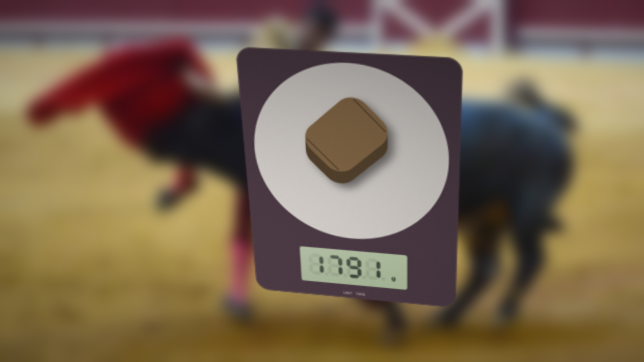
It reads 1791,g
